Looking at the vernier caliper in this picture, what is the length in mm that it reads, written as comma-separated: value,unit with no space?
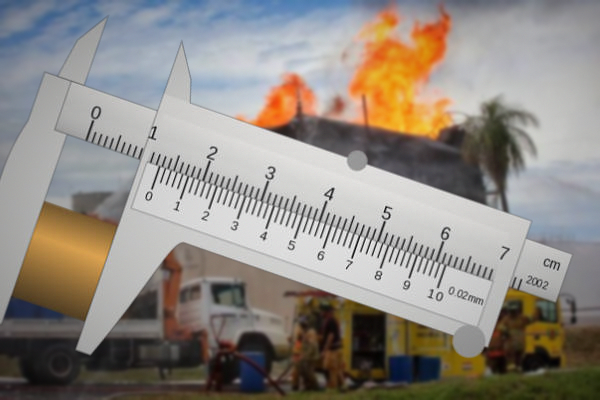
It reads 12.6,mm
